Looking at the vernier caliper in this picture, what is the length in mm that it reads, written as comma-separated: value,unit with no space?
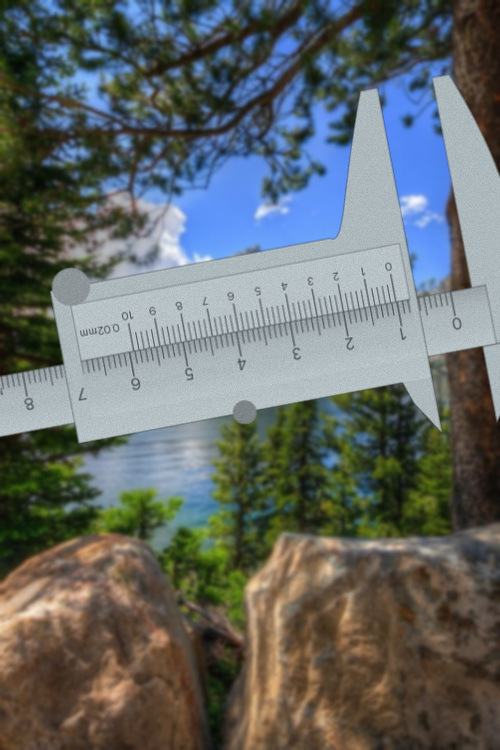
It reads 10.2,mm
